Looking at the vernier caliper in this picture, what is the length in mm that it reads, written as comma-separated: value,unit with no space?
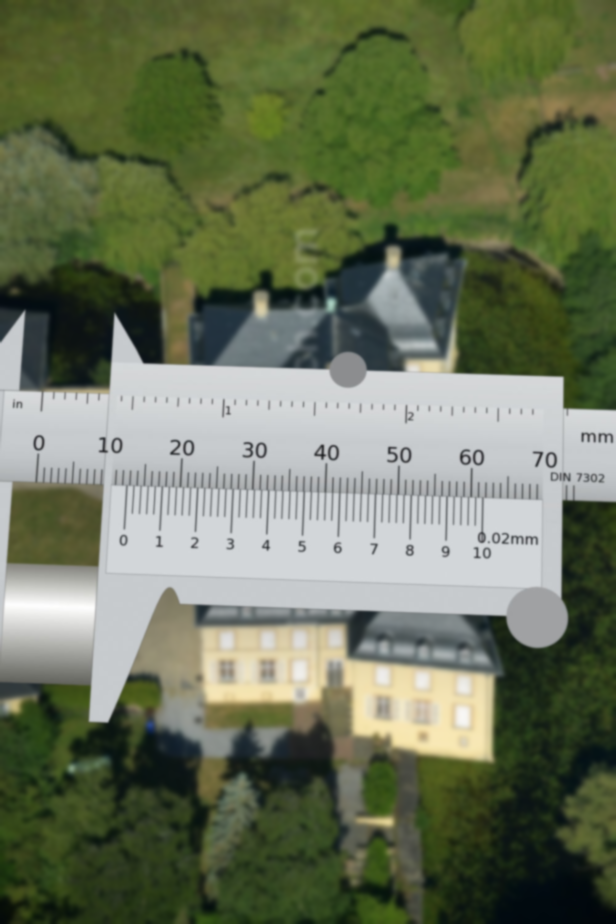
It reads 12.6,mm
